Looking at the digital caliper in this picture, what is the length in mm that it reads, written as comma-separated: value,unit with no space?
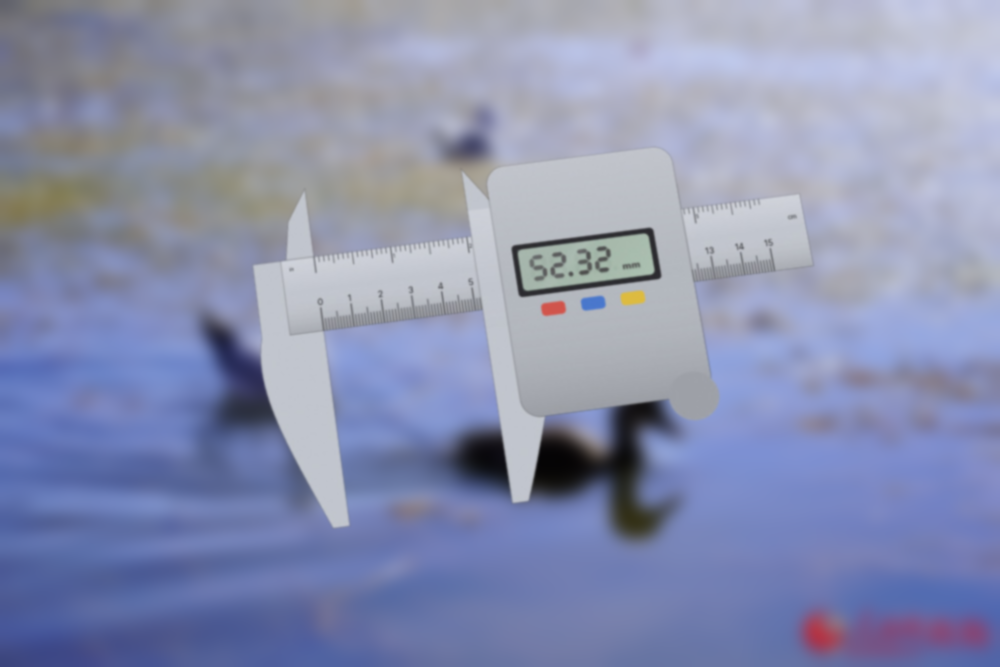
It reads 52.32,mm
